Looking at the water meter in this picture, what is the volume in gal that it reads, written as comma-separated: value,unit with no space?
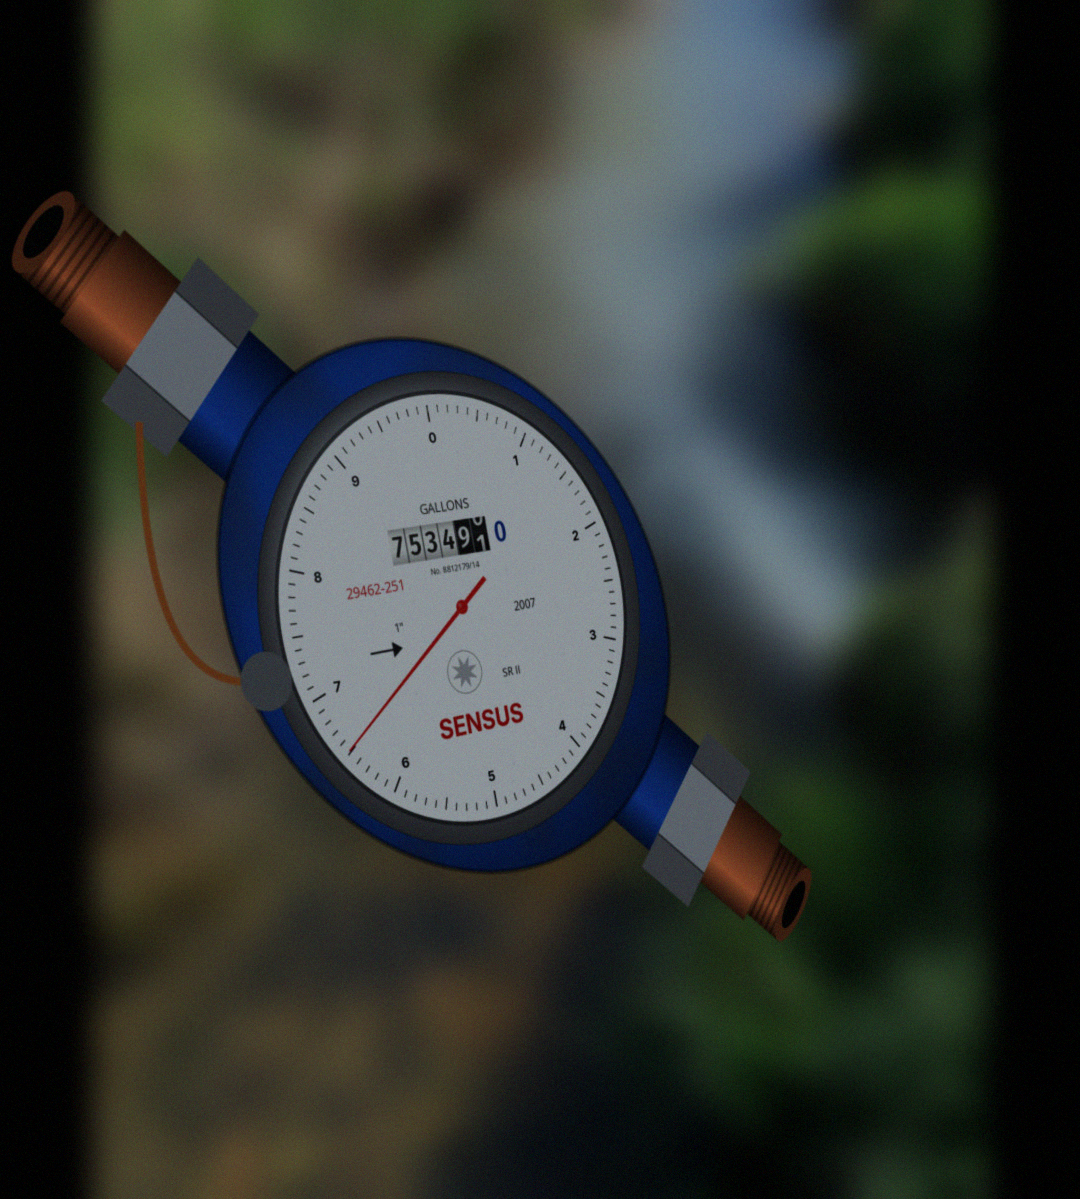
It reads 7534906.5,gal
